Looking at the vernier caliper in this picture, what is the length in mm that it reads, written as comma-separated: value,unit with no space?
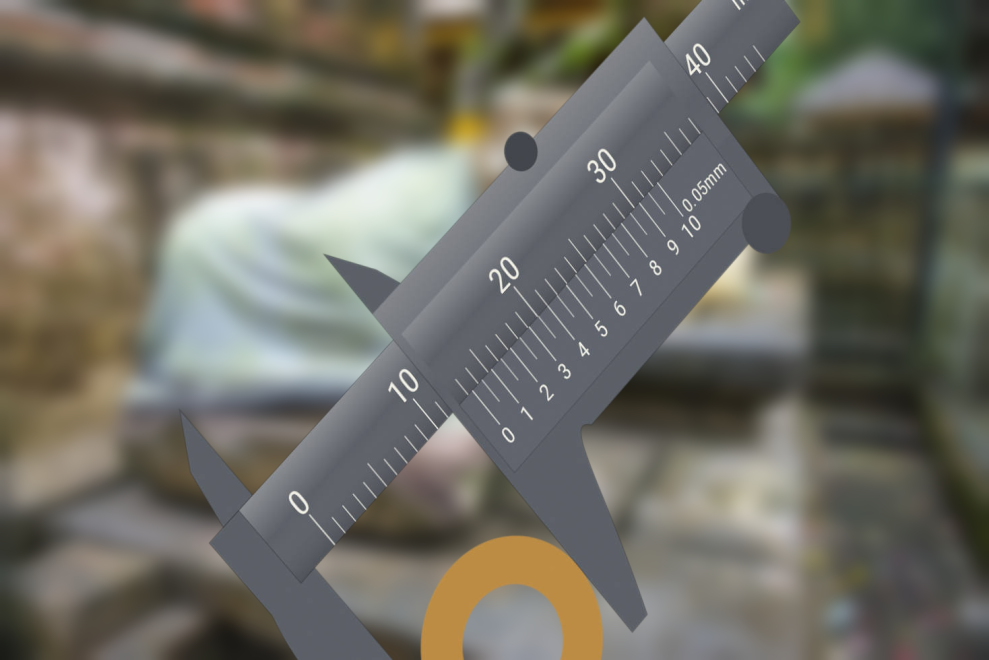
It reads 13.4,mm
